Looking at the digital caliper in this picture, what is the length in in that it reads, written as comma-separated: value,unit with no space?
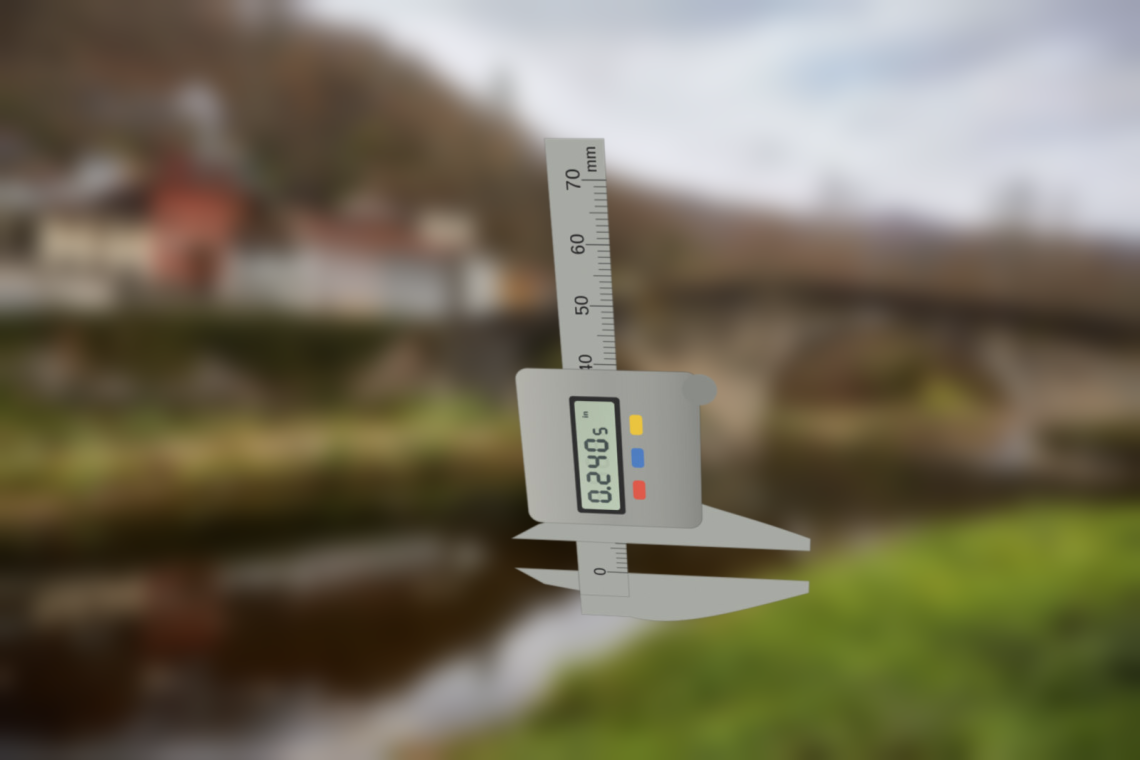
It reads 0.2405,in
